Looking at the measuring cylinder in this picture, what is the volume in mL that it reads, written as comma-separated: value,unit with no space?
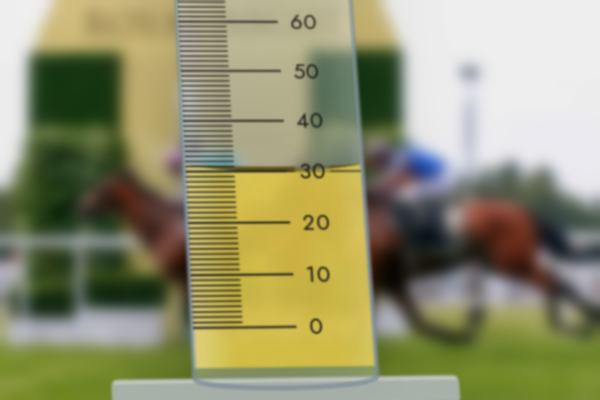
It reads 30,mL
